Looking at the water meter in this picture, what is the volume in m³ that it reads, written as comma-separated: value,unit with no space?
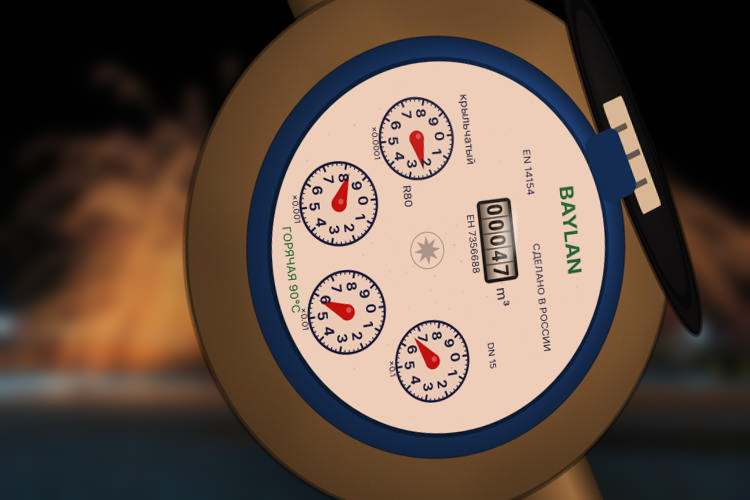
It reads 47.6582,m³
